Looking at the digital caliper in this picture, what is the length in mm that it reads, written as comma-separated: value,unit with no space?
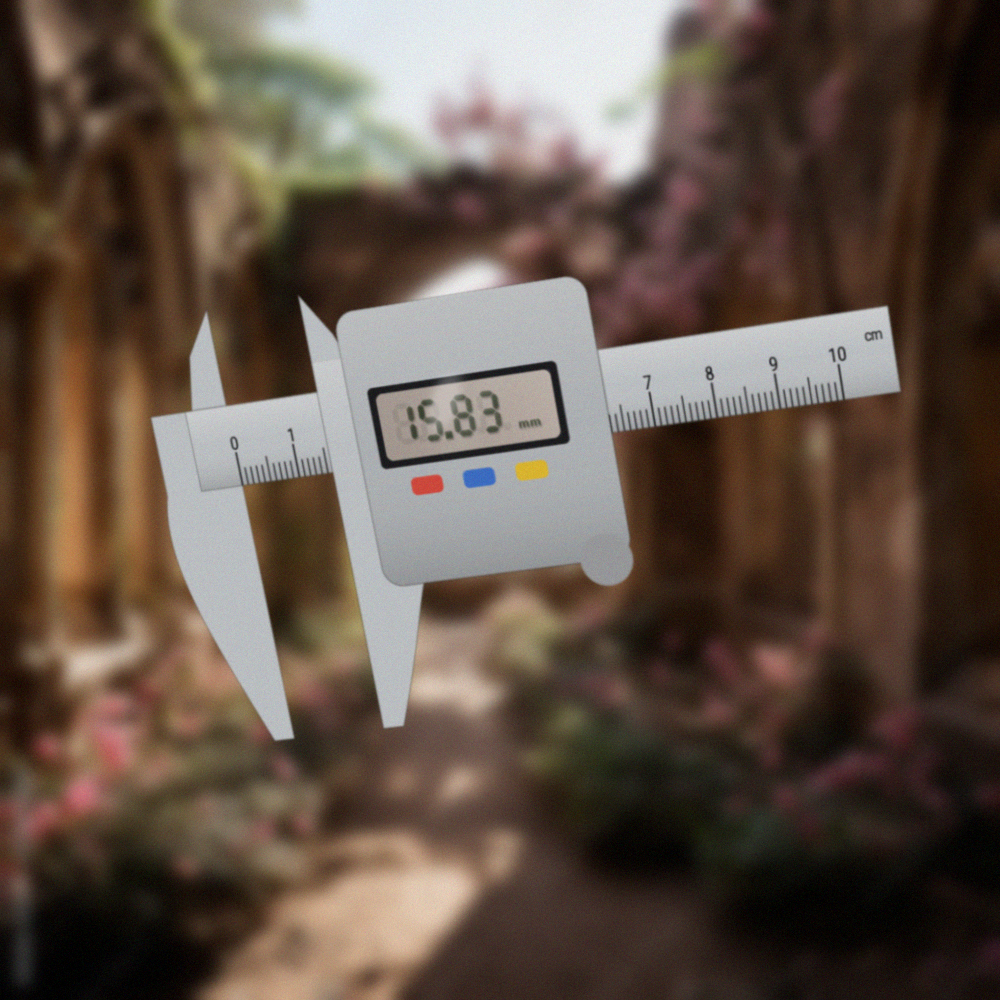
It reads 15.83,mm
